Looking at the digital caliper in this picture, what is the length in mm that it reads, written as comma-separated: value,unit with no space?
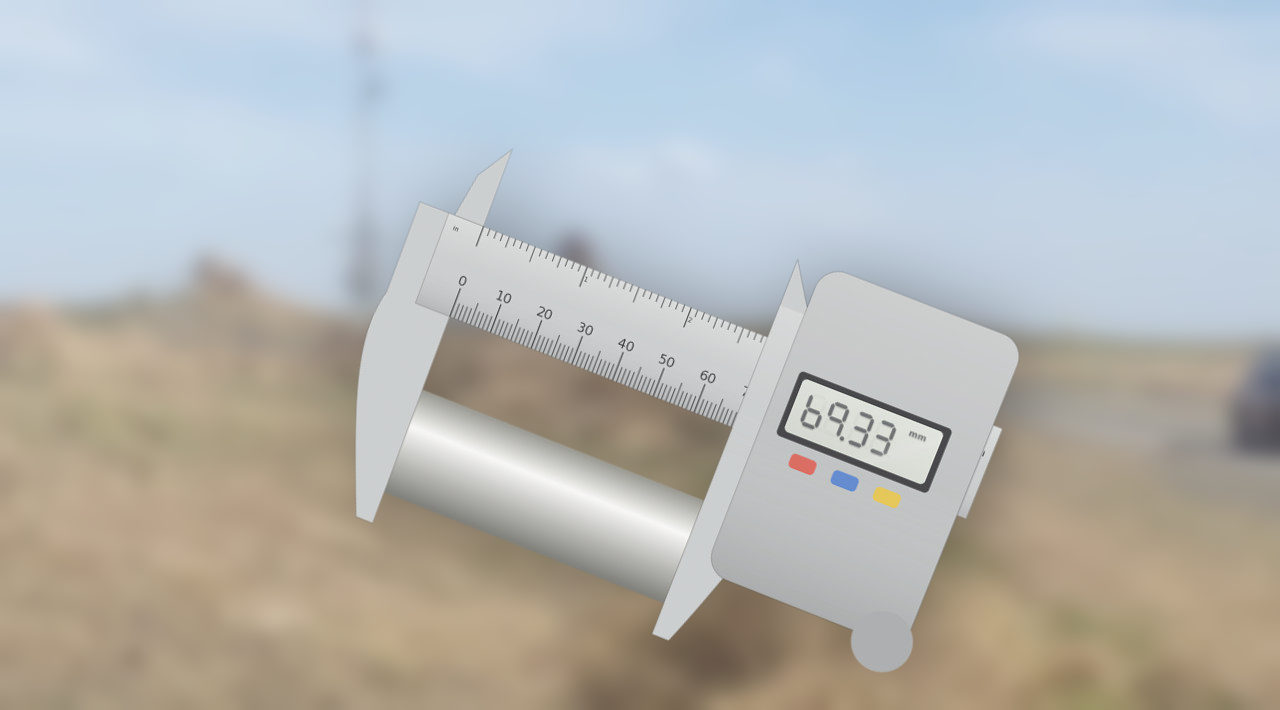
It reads 69.33,mm
